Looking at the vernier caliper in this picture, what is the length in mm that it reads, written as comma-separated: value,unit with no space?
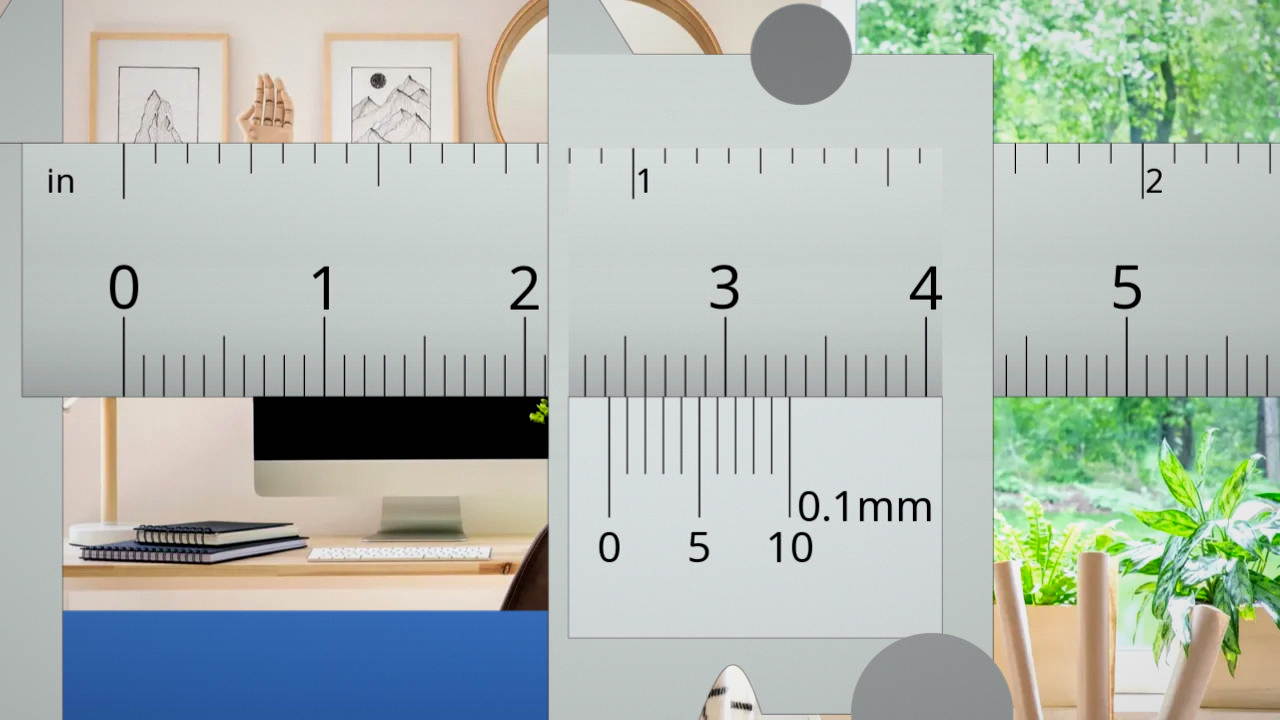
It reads 24.2,mm
